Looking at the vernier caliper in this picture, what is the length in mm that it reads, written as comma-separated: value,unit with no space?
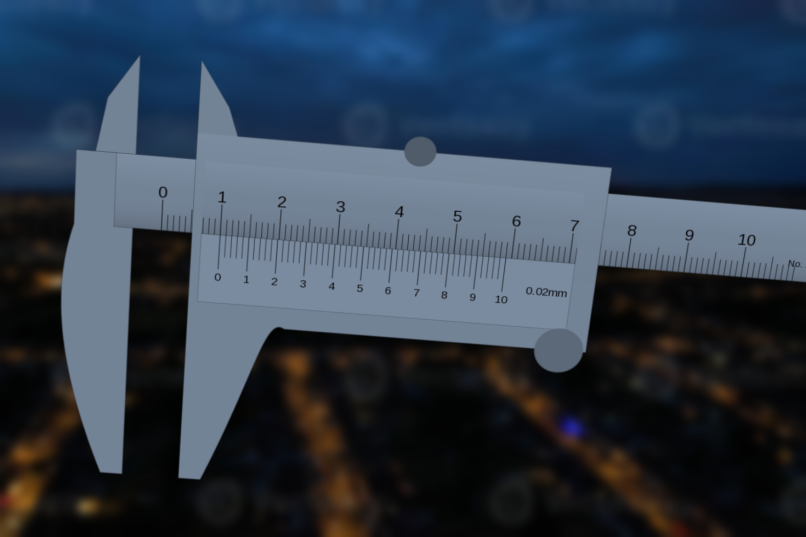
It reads 10.0,mm
